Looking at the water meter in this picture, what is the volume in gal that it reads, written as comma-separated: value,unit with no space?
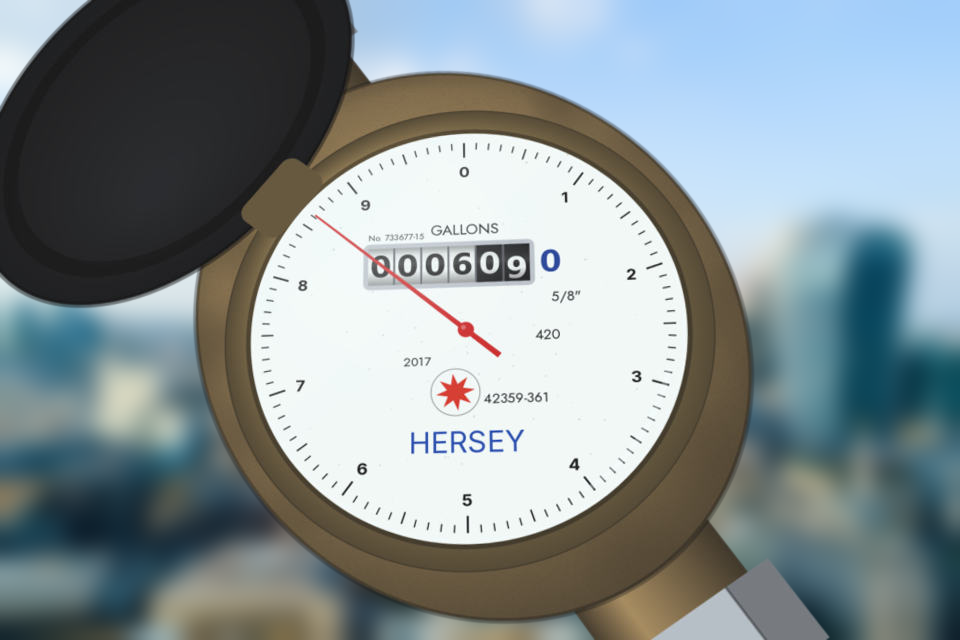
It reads 6088.6,gal
